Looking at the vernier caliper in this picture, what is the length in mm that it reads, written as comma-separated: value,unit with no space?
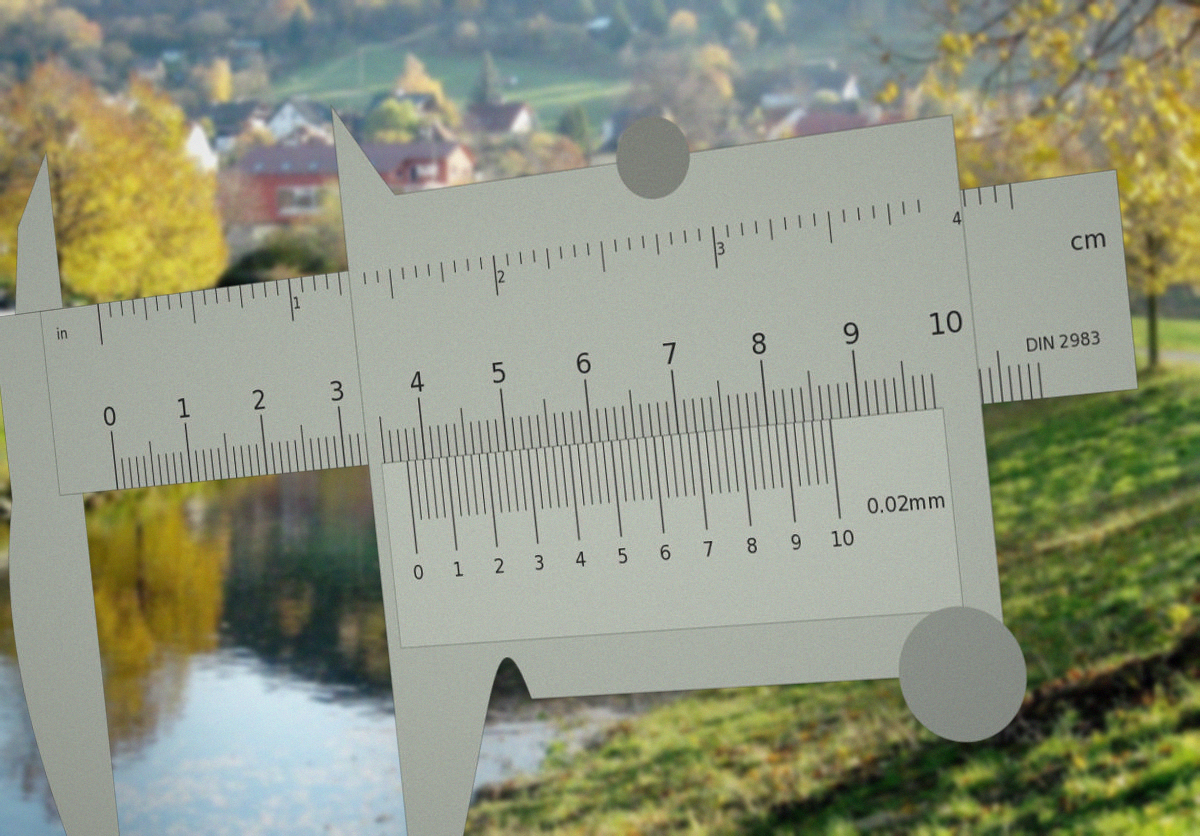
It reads 37.8,mm
